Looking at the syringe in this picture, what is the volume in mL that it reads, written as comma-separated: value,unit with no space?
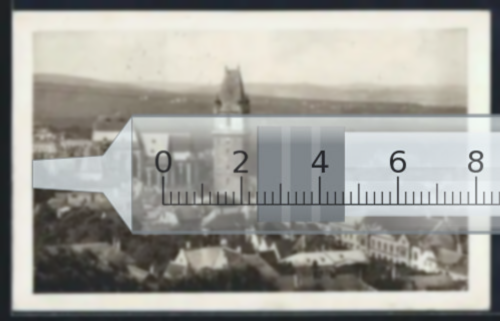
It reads 2.4,mL
